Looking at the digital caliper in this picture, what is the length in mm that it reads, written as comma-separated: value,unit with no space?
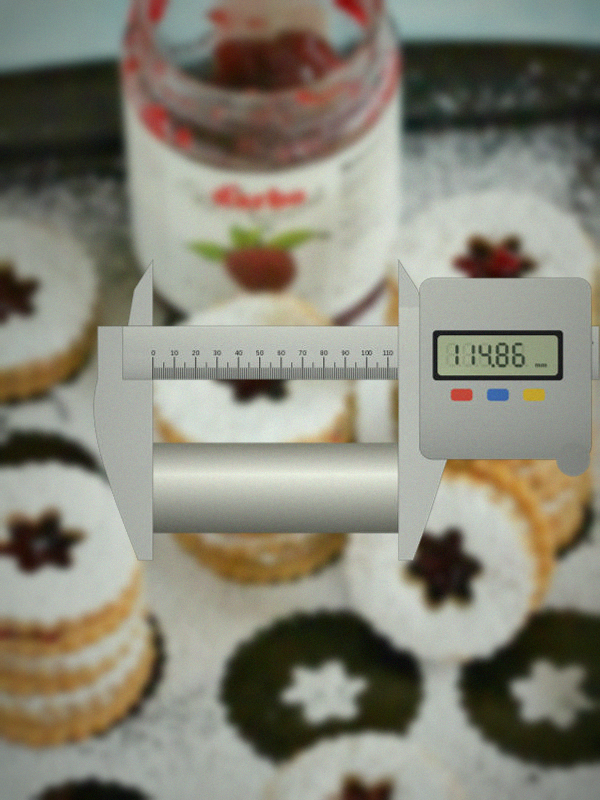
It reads 114.86,mm
